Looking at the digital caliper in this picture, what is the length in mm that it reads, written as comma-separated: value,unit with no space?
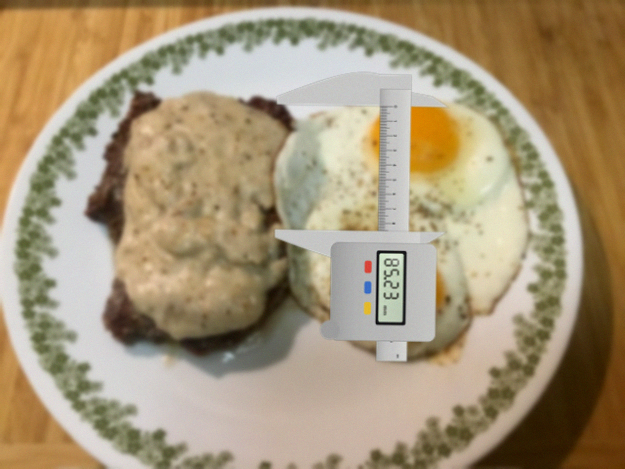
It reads 85.23,mm
